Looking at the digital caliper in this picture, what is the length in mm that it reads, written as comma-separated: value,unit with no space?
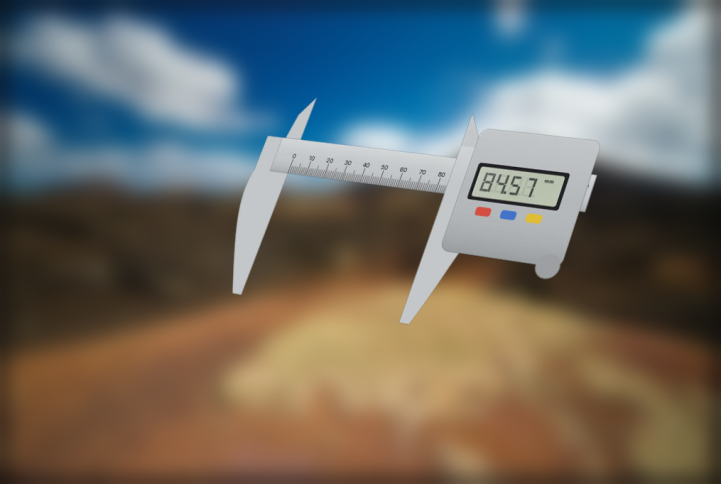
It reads 84.57,mm
